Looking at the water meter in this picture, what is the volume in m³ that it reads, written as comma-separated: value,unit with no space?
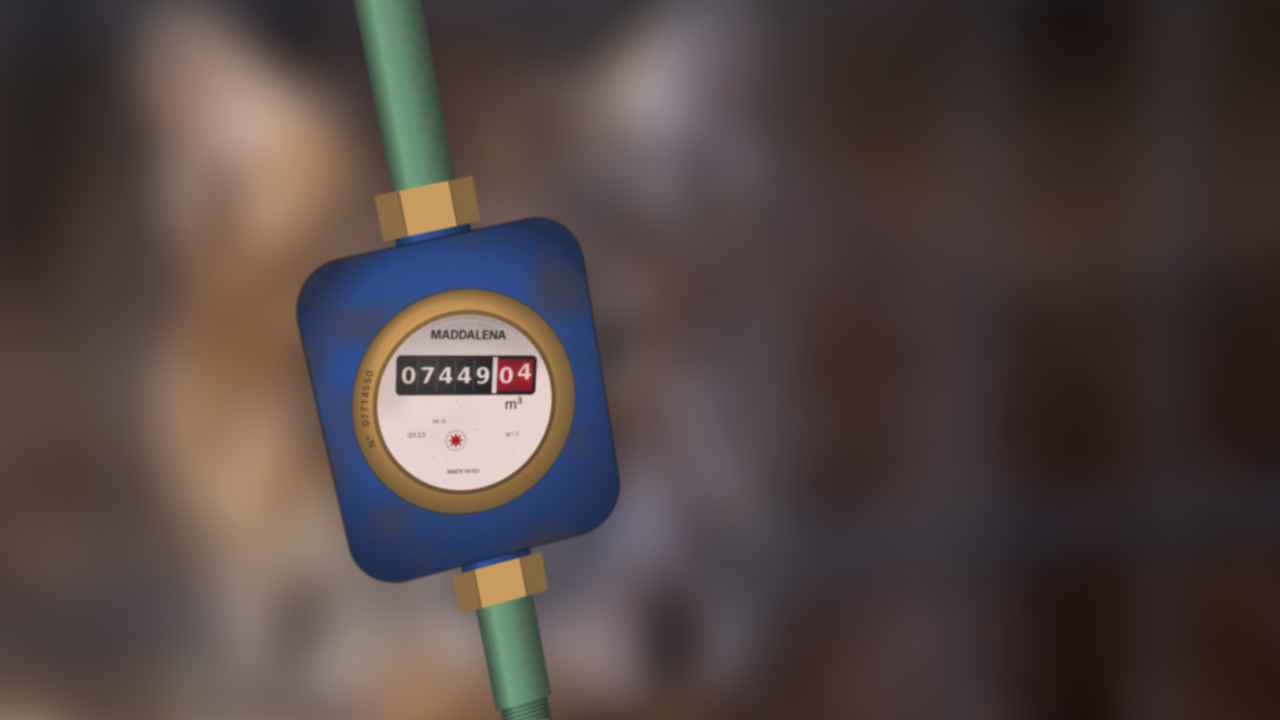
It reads 7449.04,m³
